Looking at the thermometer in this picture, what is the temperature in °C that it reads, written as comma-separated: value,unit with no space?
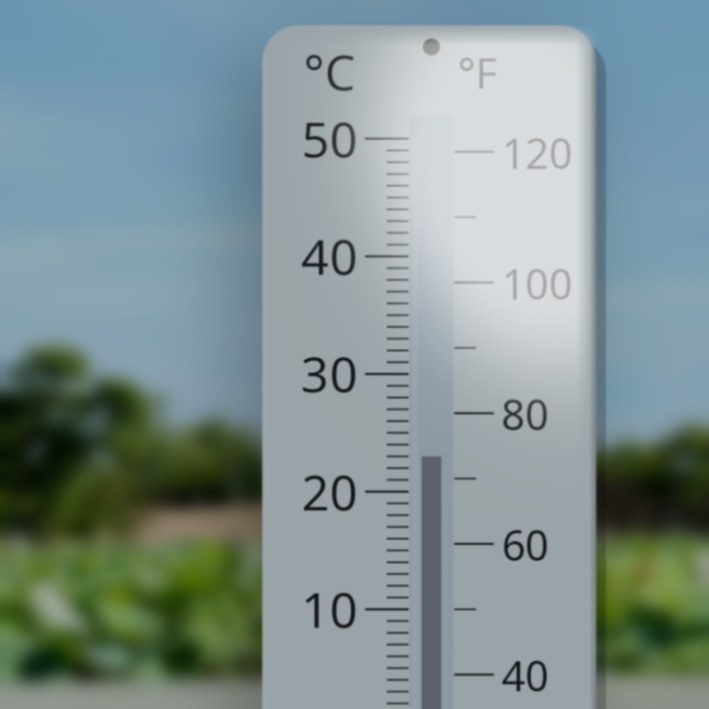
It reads 23,°C
